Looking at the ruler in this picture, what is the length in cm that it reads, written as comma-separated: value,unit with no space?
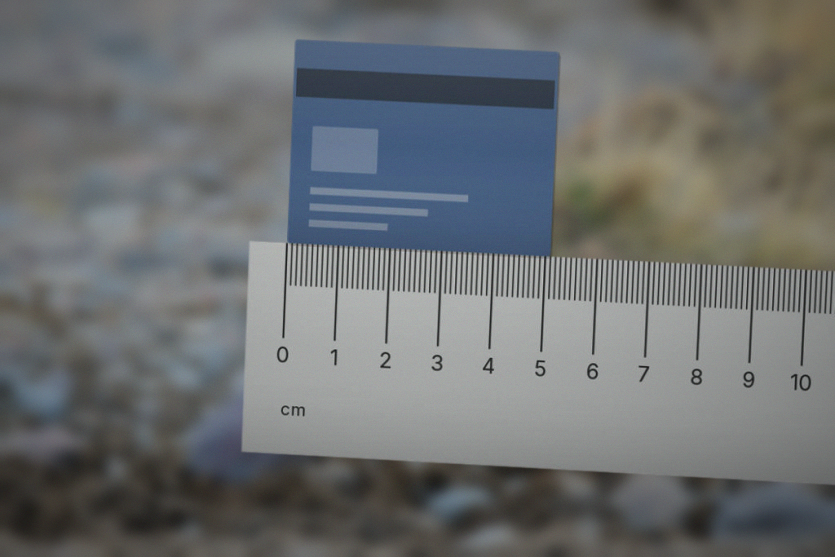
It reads 5.1,cm
